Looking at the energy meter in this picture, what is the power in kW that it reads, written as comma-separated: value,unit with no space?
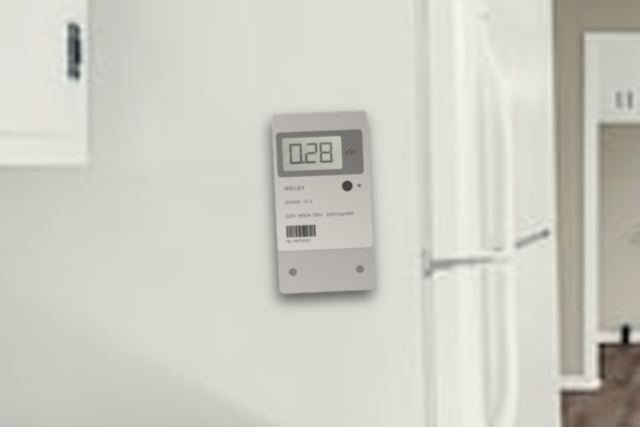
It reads 0.28,kW
